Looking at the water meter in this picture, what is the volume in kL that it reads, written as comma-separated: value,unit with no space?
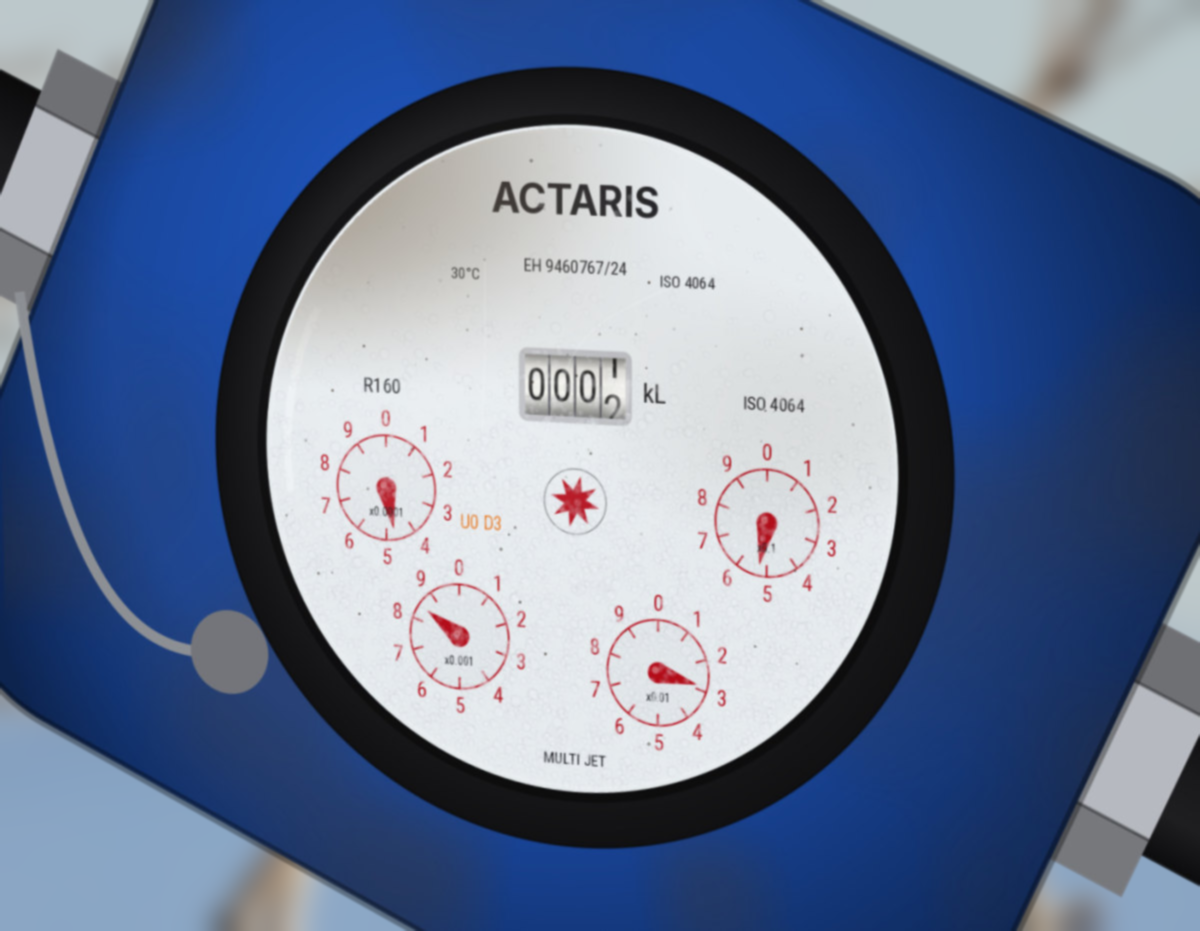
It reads 1.5284,kL
